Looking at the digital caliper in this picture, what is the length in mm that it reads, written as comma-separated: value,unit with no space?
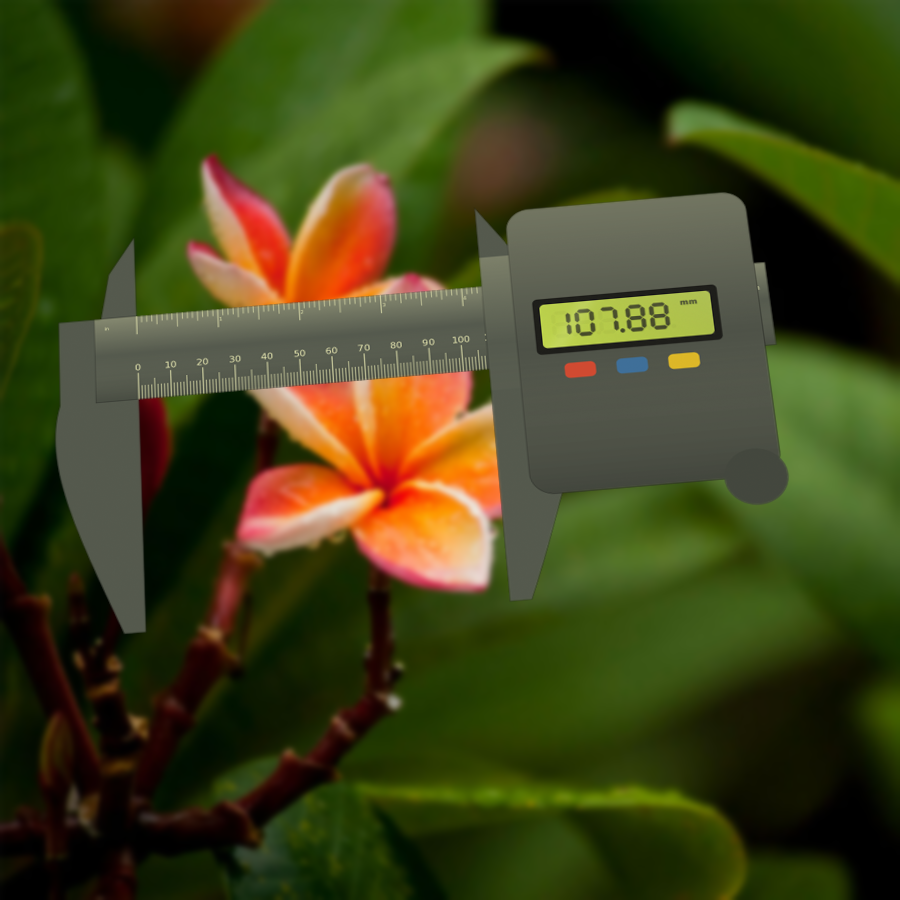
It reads 107.88,mm
